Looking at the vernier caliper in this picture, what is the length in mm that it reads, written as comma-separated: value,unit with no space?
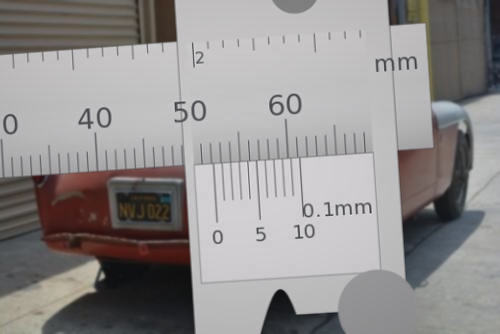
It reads 52.2,mm
